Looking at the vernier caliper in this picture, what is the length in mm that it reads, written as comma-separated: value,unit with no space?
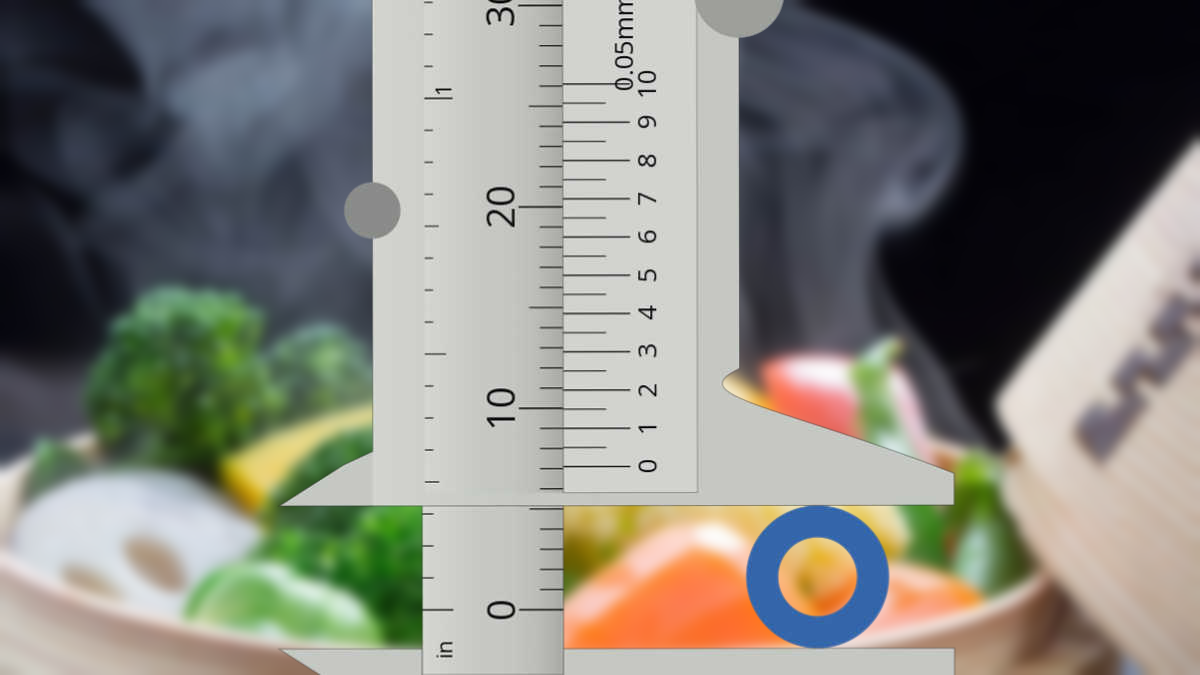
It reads 7.1,mm
